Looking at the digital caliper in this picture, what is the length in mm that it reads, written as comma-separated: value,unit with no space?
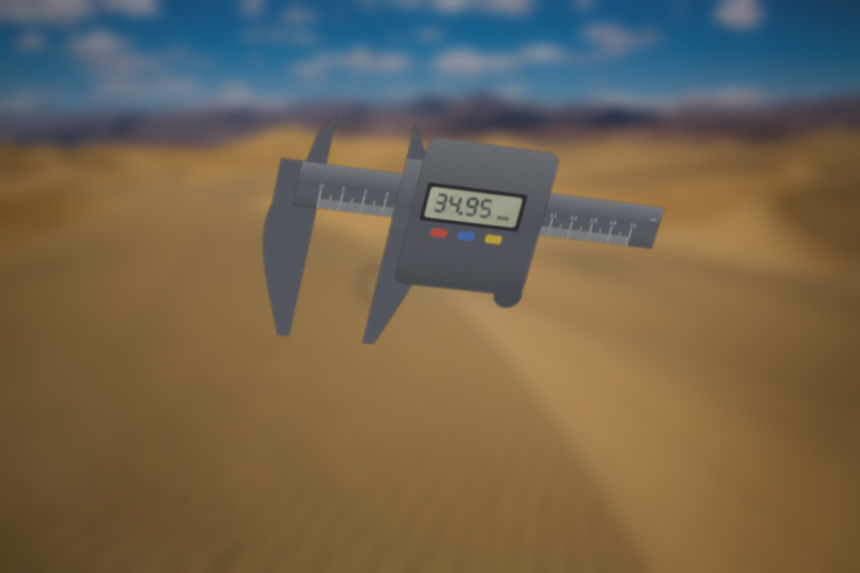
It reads 34.95,mm
